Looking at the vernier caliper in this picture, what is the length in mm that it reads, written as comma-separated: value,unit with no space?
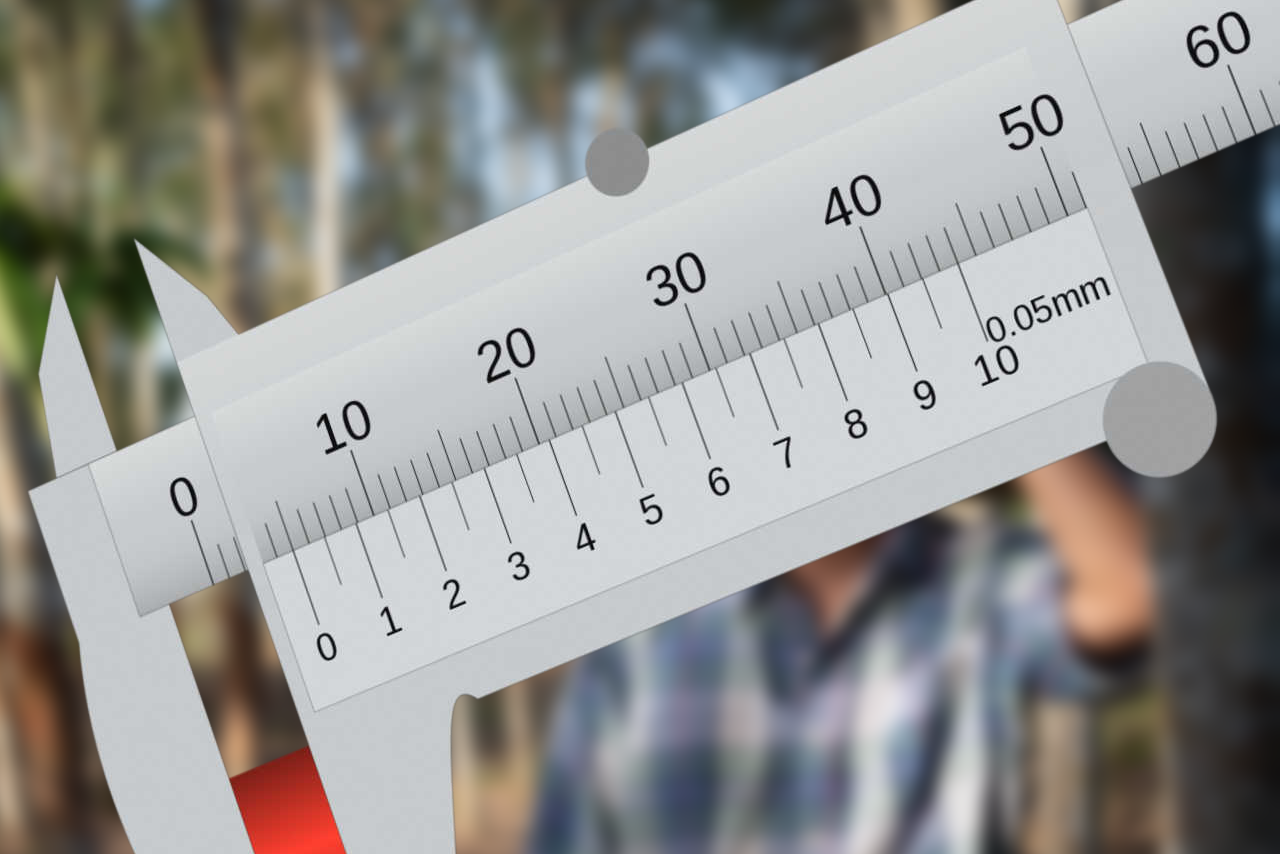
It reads 5.0,mm
